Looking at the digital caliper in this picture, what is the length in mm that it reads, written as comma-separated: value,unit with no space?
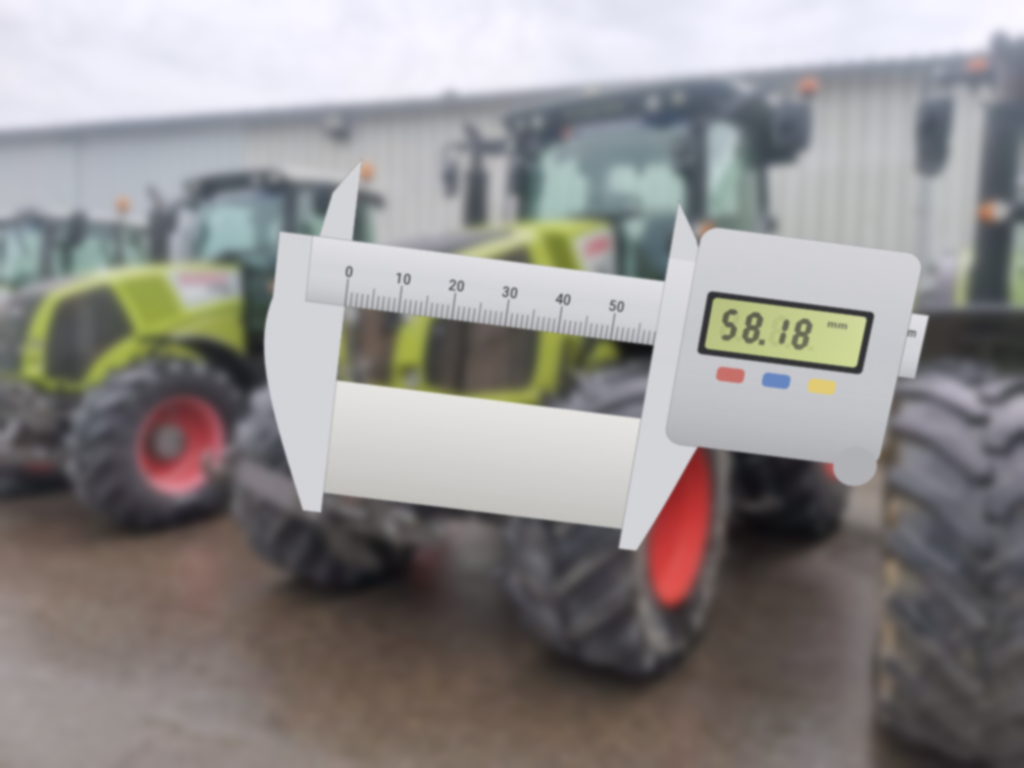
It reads 58.18,mm
